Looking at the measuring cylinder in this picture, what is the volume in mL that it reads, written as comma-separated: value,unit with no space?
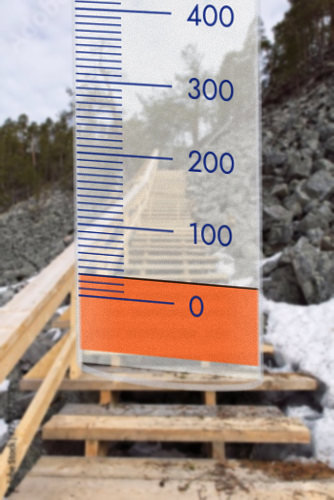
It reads 30,mL
